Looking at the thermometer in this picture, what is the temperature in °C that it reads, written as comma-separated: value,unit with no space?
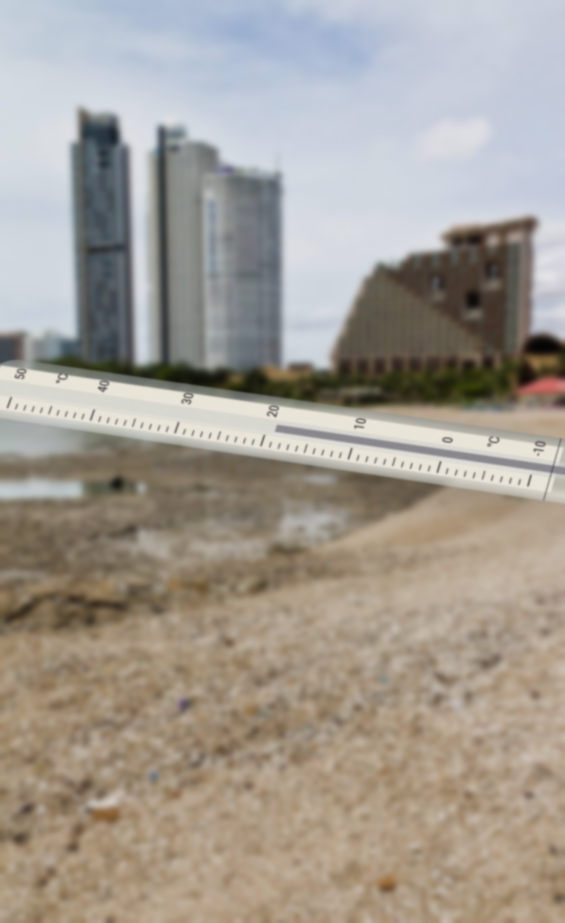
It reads 19,°C
